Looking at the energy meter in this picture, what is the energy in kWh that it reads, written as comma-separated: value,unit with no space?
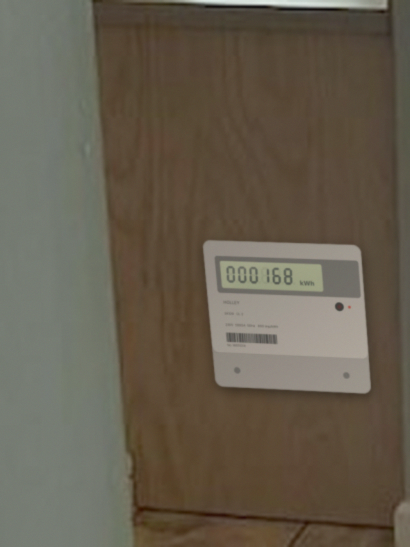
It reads 168,kWh
